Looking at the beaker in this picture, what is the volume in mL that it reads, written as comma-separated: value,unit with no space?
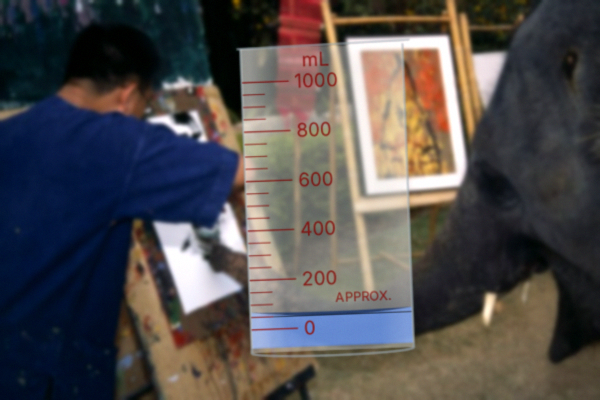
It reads 50,mL
